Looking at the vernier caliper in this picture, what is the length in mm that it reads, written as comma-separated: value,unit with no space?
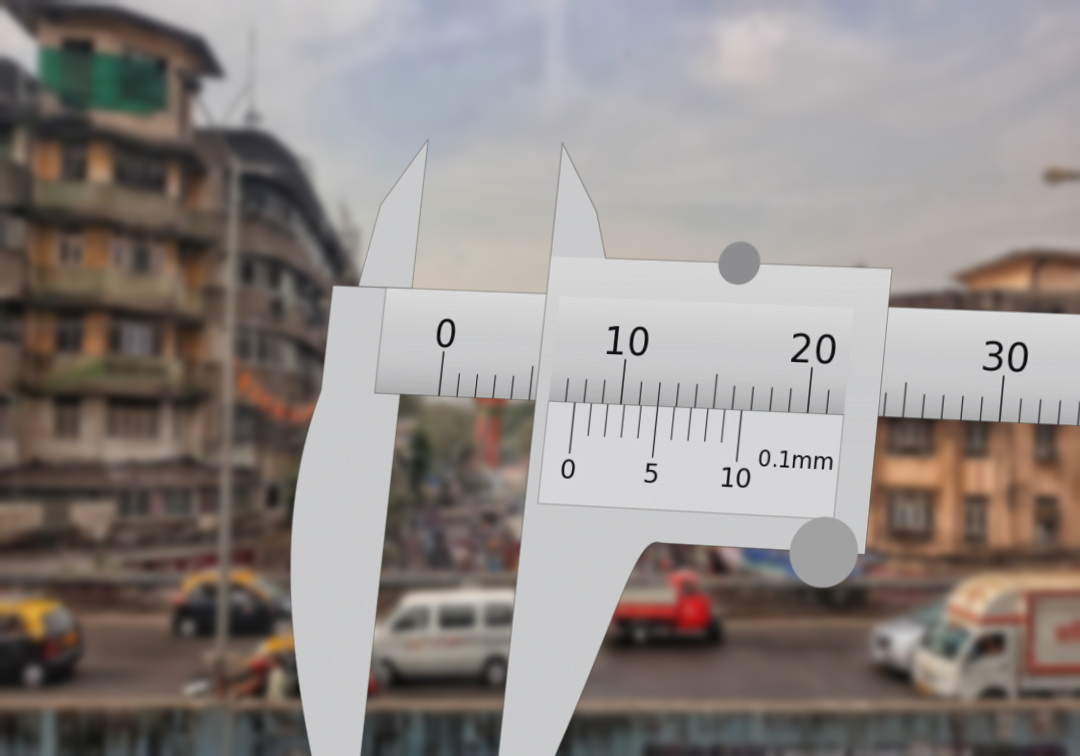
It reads 7.5,mm
